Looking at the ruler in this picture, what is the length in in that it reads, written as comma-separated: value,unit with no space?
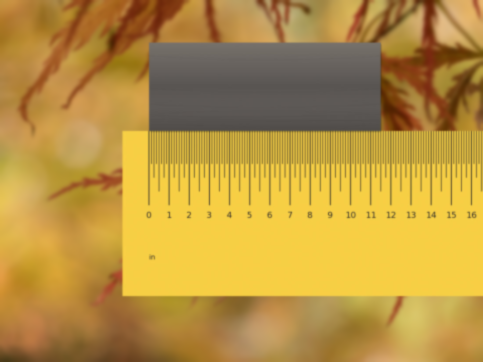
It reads 11.5,in
